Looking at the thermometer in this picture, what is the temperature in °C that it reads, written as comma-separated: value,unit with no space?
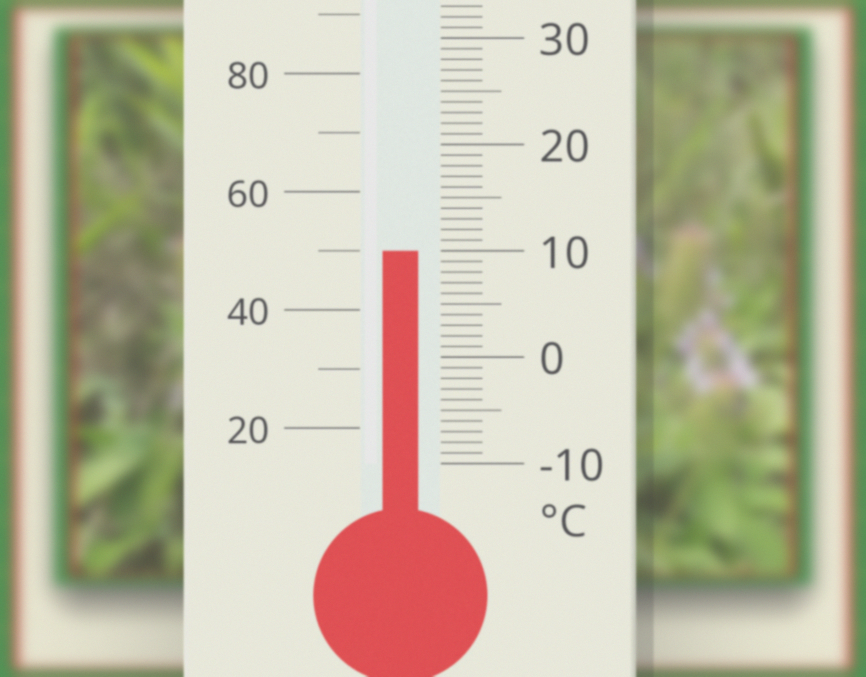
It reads 10,°C
